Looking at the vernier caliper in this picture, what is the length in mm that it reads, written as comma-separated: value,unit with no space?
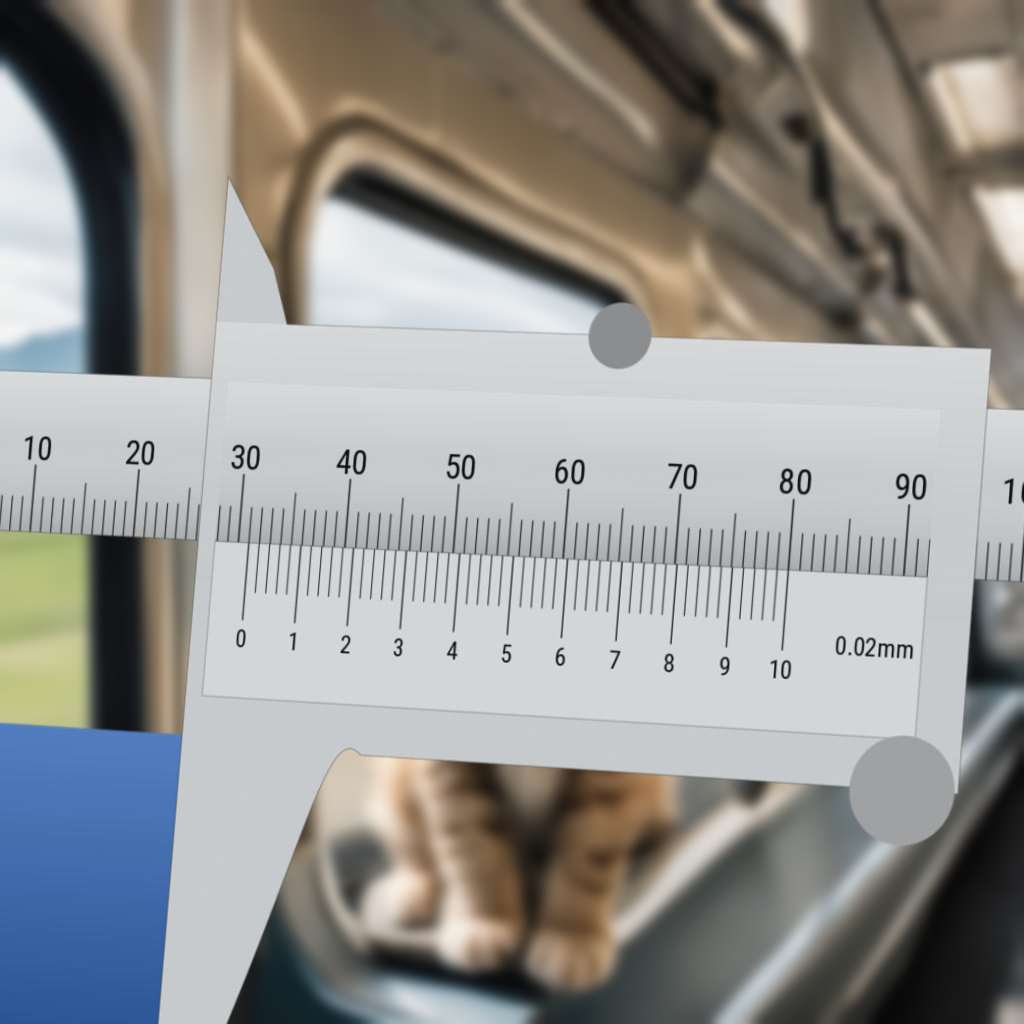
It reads 31.0,mm
